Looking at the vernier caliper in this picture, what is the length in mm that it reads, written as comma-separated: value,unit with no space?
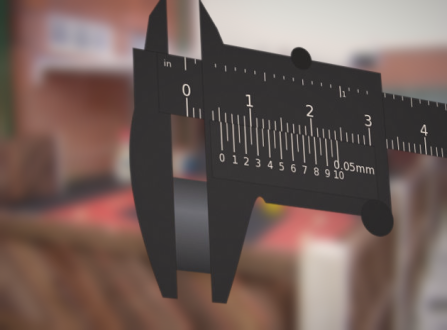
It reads 5.2,mm
